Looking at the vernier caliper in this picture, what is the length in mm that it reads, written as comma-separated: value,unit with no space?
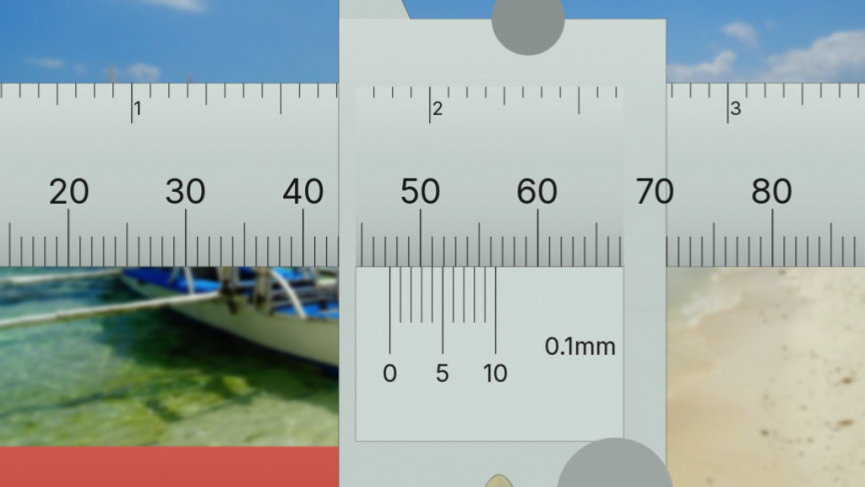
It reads 47.4,mm
